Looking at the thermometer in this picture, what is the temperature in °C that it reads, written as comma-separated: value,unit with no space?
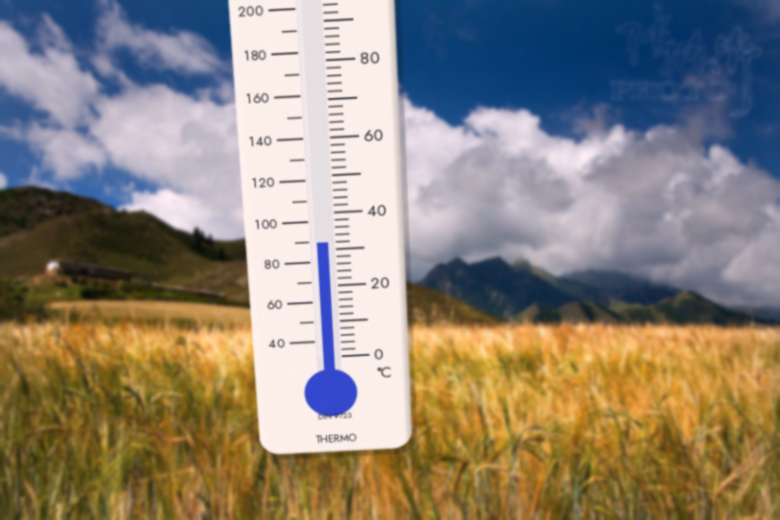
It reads 32,°C
